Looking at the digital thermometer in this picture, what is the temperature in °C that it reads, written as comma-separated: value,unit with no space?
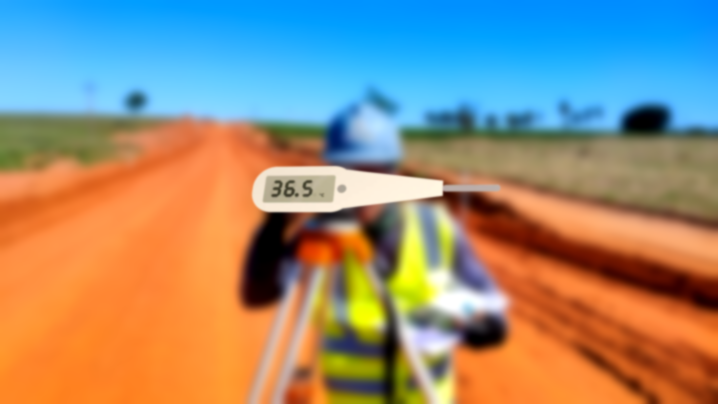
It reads 36.5,°C
